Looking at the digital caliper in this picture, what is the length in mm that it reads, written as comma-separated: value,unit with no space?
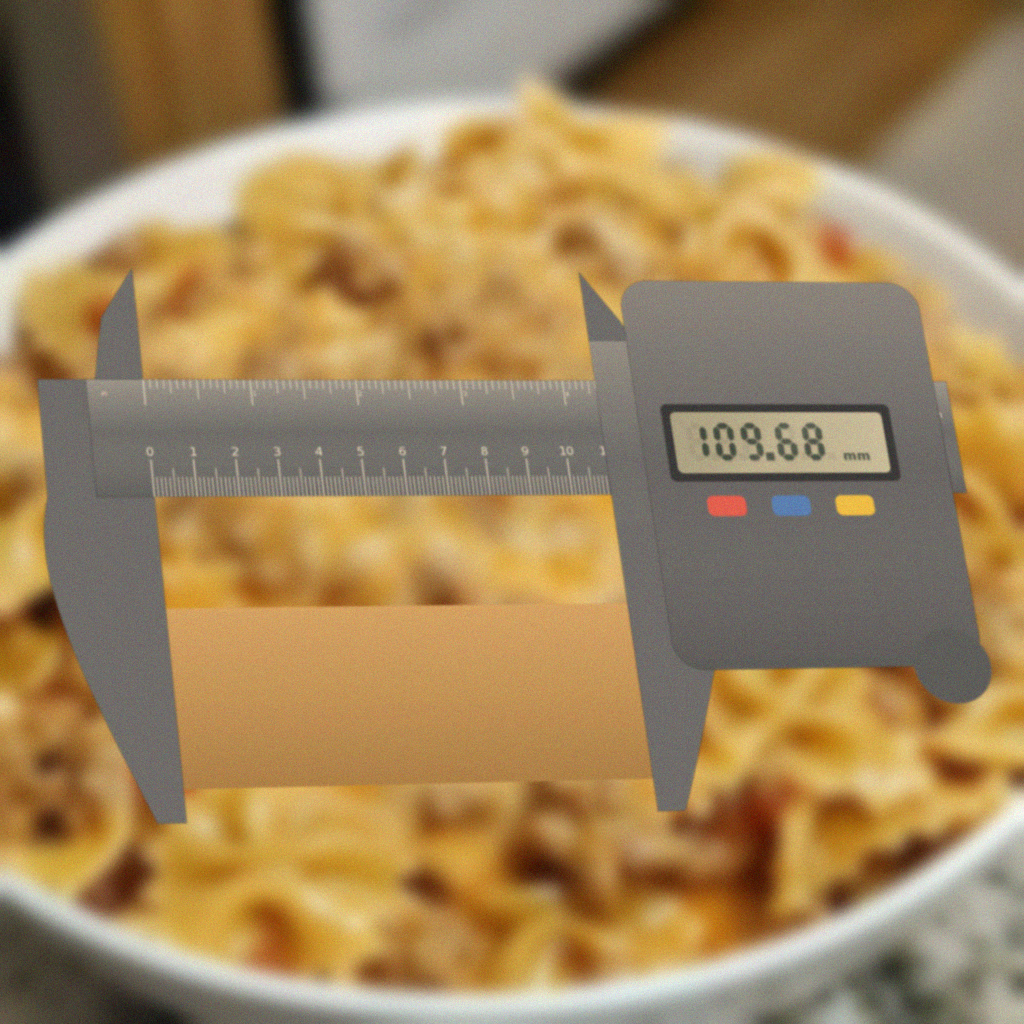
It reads 109.68,mm
